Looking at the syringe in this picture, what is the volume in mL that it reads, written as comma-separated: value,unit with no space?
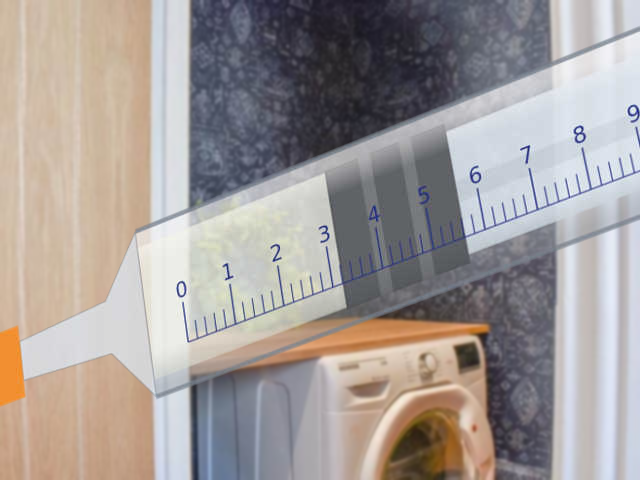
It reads 3.2,mL
